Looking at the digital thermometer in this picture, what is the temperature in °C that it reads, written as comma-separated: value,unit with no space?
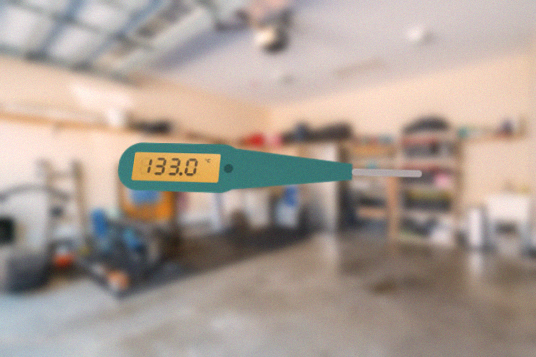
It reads 133.0,°C
